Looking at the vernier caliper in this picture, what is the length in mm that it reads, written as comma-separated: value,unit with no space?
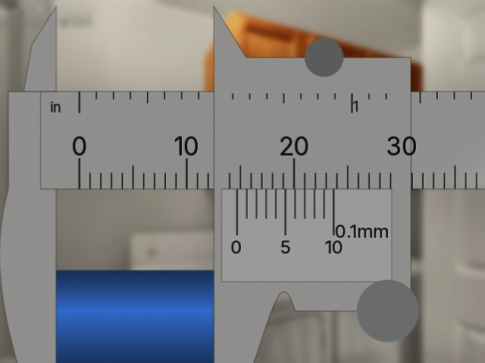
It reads 14.7,mm
